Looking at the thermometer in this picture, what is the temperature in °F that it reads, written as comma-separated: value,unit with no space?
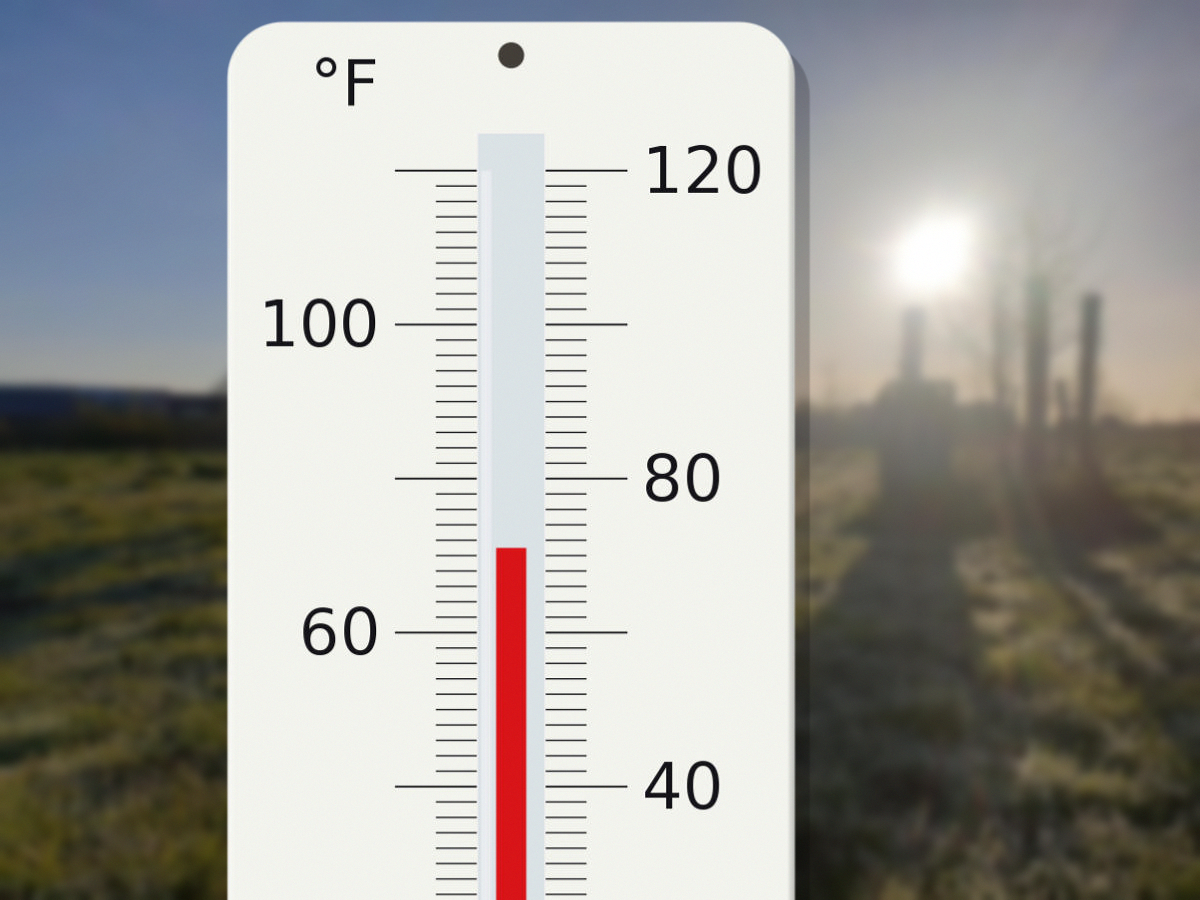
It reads 71,°F
